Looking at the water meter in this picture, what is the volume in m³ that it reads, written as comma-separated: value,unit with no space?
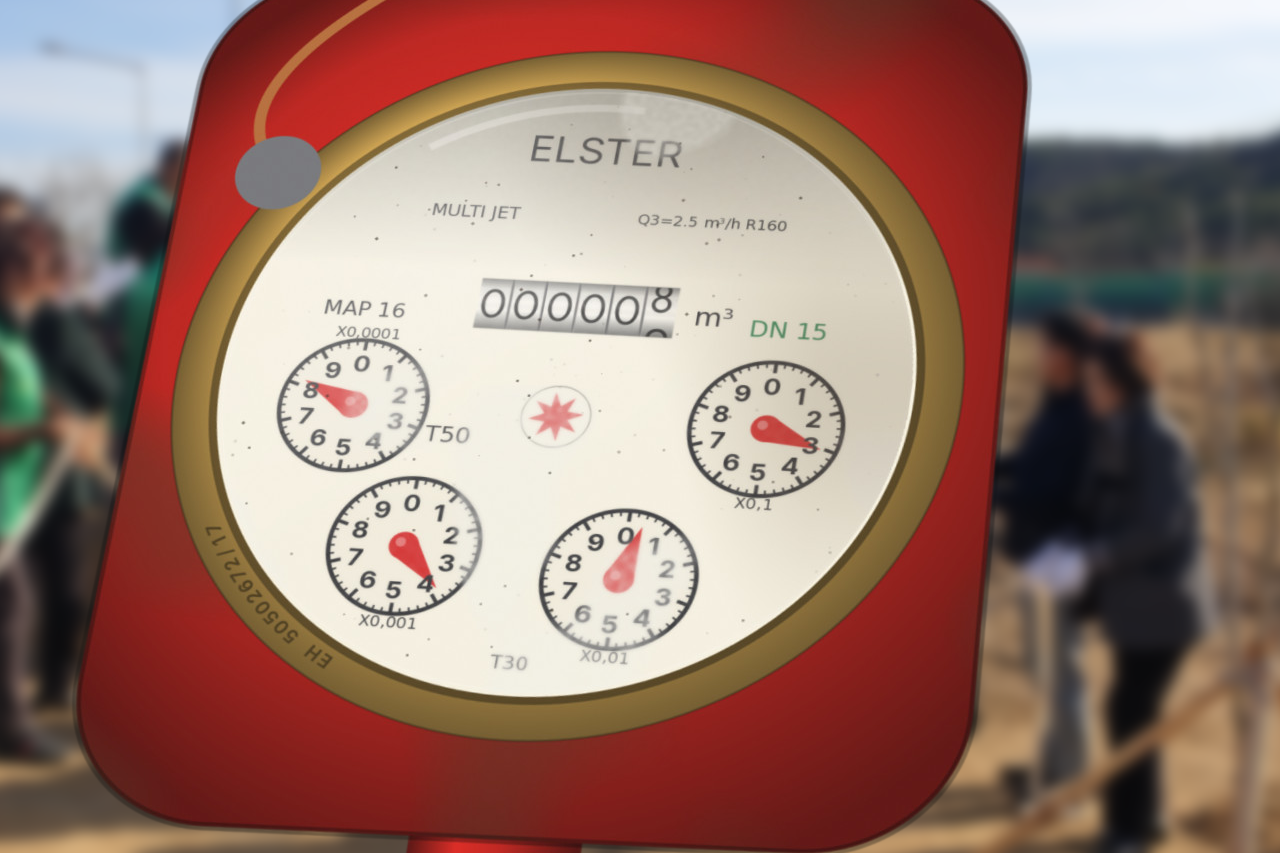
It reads 8.3038,m³
